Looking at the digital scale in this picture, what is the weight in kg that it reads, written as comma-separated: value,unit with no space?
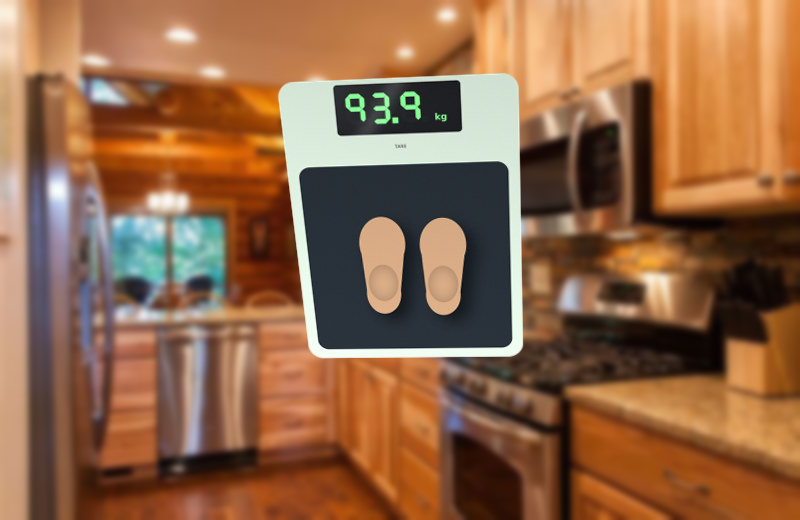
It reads 93.9,kg
